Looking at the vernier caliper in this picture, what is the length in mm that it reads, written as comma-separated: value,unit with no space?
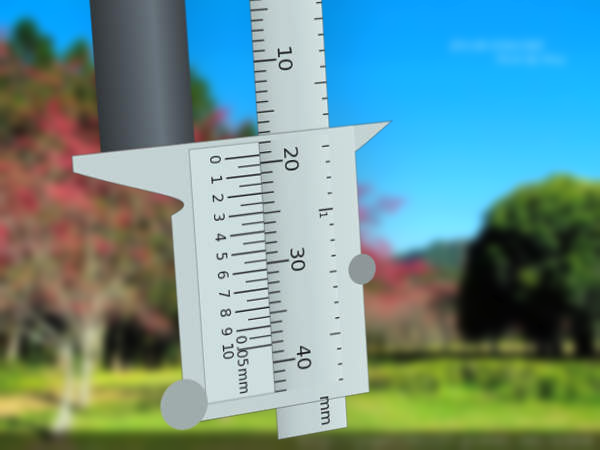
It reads 19.2,mm
